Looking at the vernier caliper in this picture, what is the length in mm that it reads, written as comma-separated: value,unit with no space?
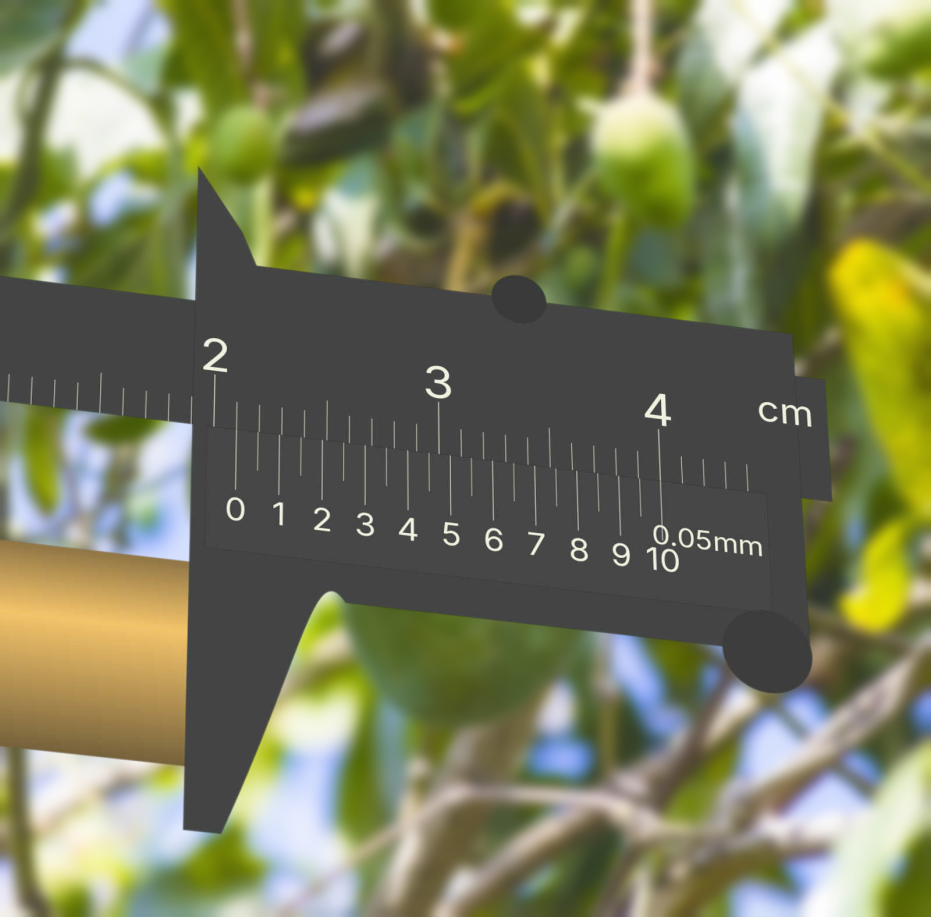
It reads 21.00,mm
